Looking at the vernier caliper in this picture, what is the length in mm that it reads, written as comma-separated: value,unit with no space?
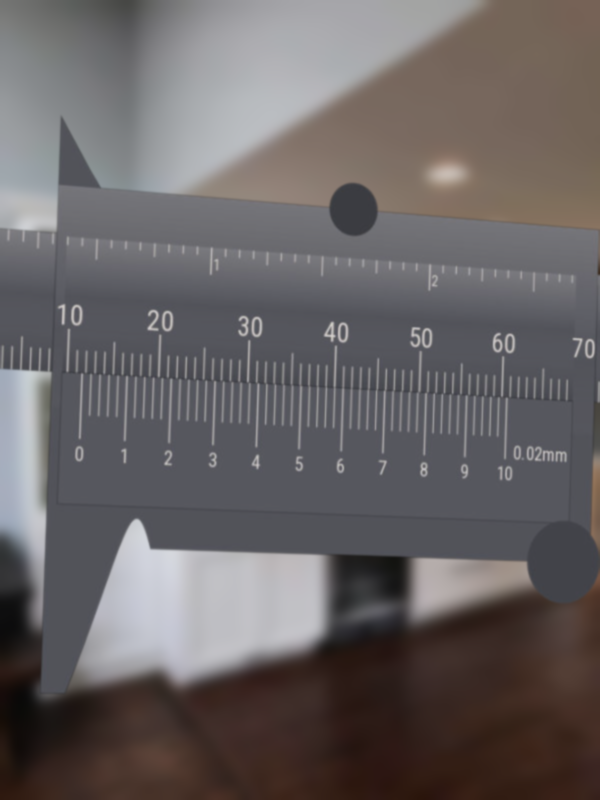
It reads 11.6,mm
